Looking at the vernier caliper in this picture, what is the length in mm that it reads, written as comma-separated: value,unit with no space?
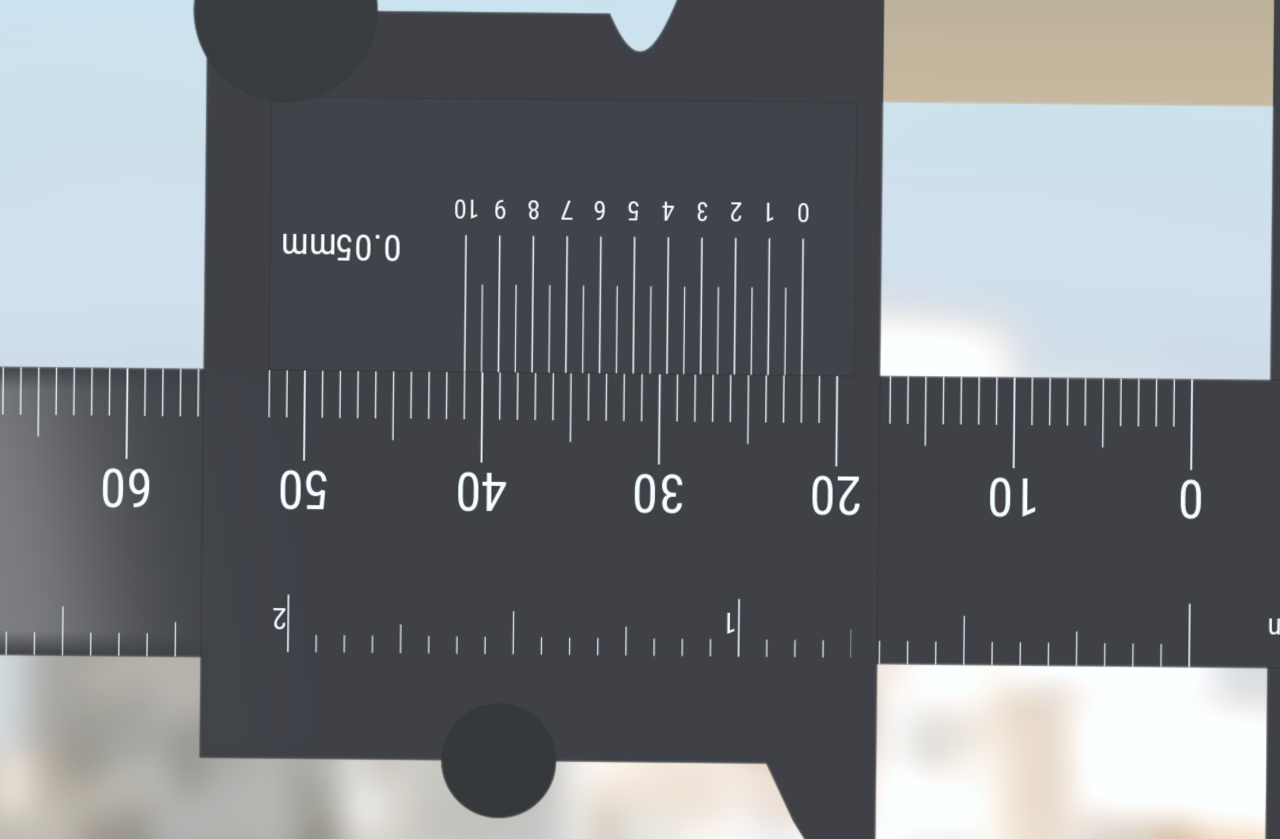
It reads 22.0,mm
